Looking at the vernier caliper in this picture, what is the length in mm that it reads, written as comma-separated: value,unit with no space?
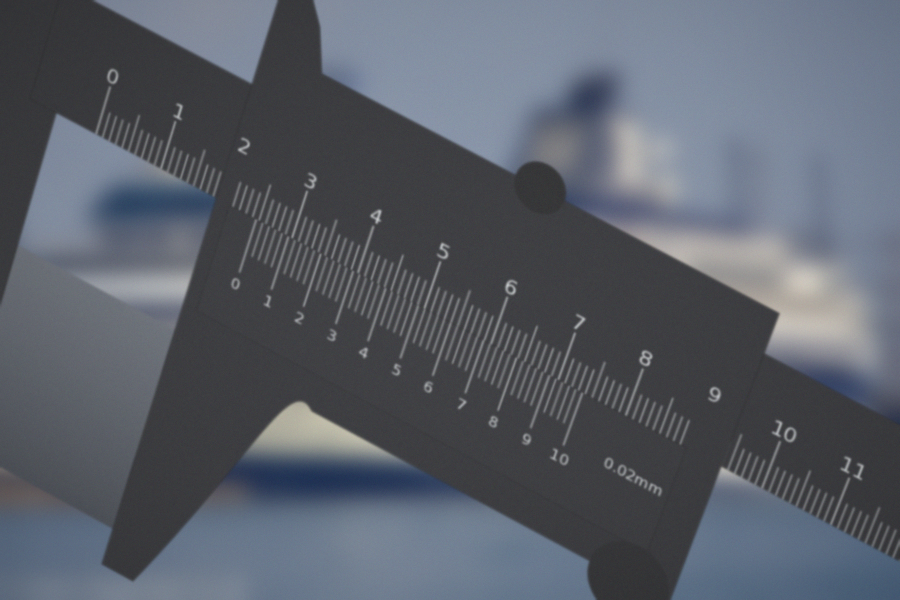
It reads 24.6,mm
